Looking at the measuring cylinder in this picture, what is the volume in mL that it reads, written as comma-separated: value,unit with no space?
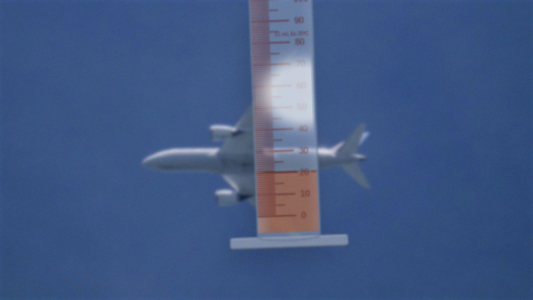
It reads 20,mL
